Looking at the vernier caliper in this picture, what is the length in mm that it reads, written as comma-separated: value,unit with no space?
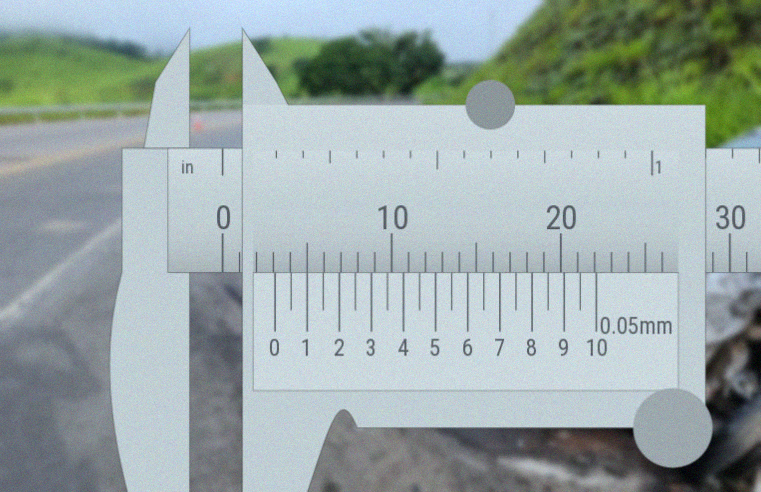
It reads 3.1,mm
